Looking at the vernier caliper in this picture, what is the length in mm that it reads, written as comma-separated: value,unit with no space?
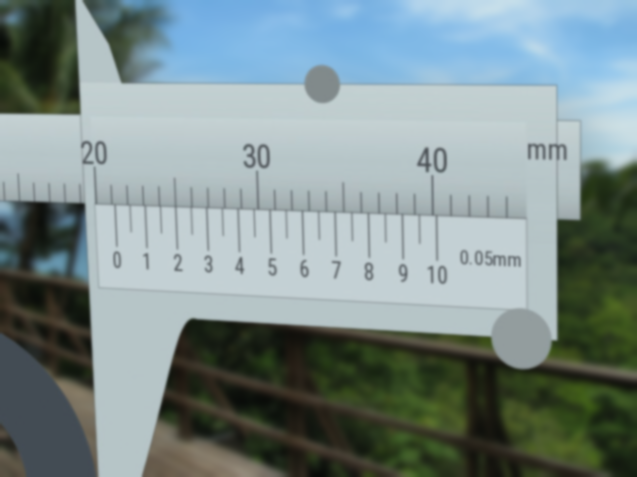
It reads 21.2,mm
